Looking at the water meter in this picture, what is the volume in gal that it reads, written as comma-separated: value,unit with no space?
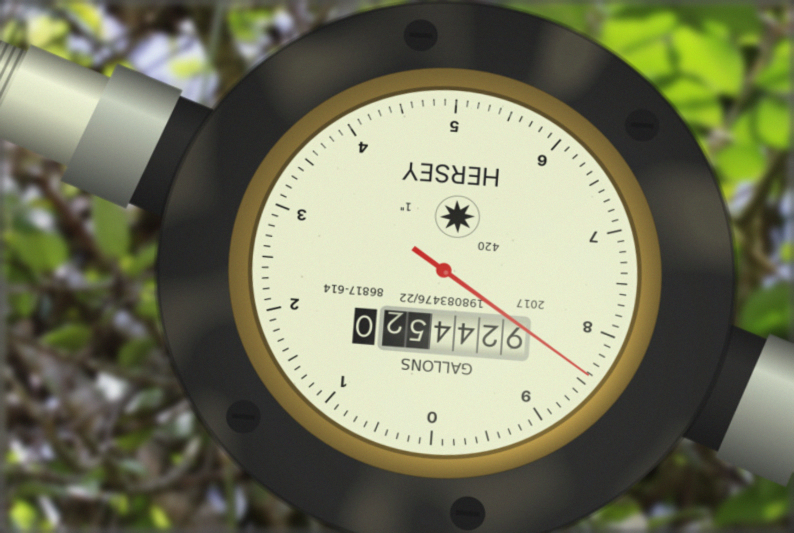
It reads 9244518.4,gal
